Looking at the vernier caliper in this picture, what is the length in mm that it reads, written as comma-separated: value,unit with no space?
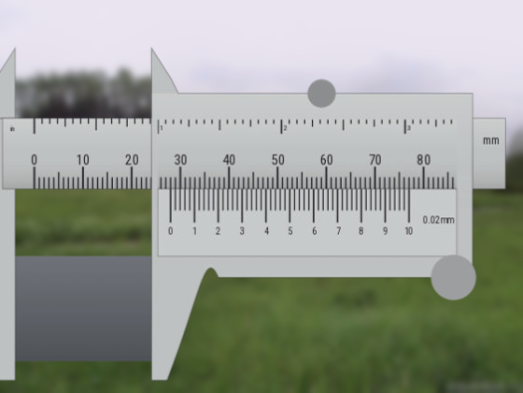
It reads 28.0,mm
